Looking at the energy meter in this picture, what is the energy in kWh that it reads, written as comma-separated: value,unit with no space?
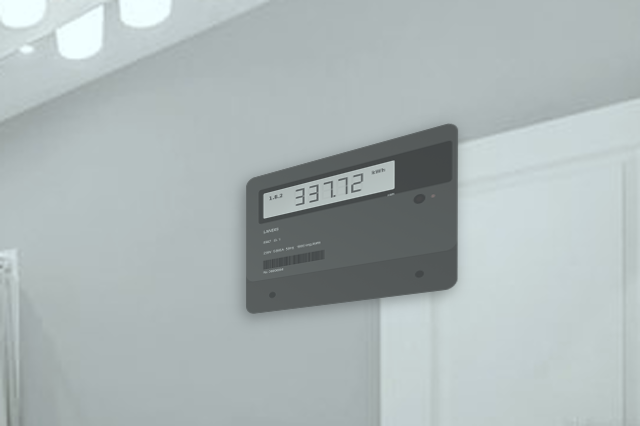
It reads 337.72,kWh
